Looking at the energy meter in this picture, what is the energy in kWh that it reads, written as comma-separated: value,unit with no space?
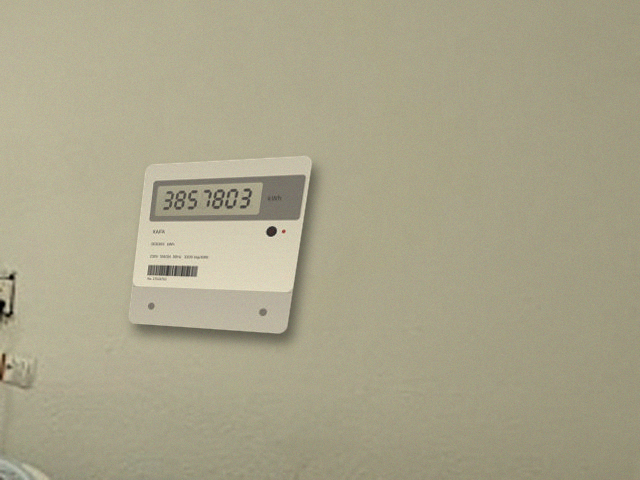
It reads 3857803,kWh
